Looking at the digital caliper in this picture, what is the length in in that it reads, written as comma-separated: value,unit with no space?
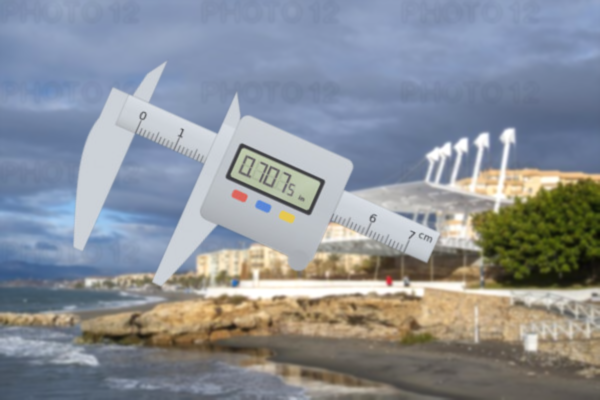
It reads 0.7075,in
